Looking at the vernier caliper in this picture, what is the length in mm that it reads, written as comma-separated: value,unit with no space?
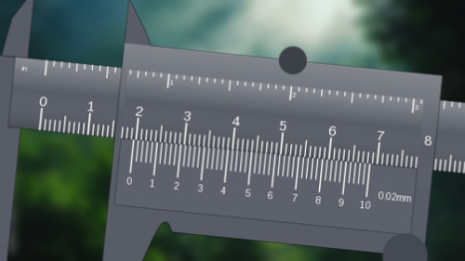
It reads 19.5,mm
